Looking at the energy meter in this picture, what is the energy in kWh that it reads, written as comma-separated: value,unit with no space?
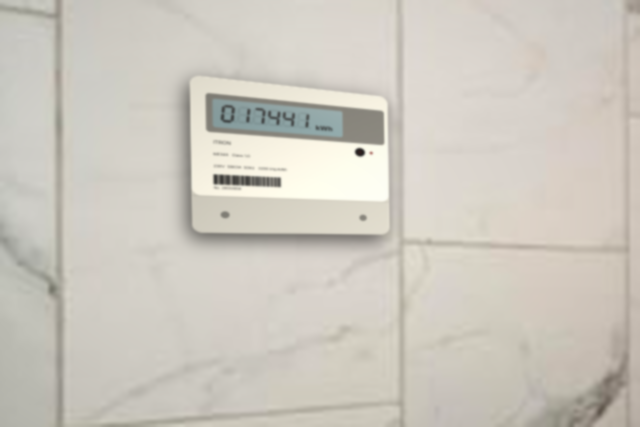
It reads 17441,kWh
